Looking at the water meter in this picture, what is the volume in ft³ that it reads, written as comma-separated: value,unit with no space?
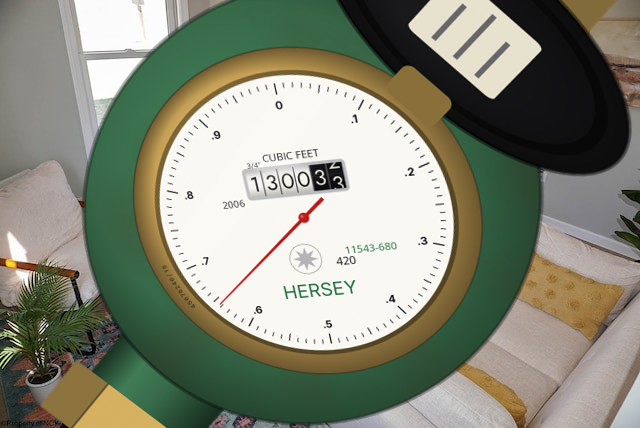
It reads 130032.64,ft³
